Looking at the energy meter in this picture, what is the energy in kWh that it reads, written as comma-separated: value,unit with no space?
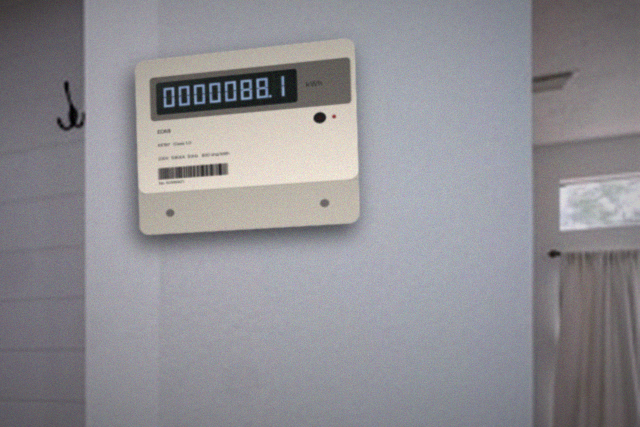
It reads 88.1,kWh
